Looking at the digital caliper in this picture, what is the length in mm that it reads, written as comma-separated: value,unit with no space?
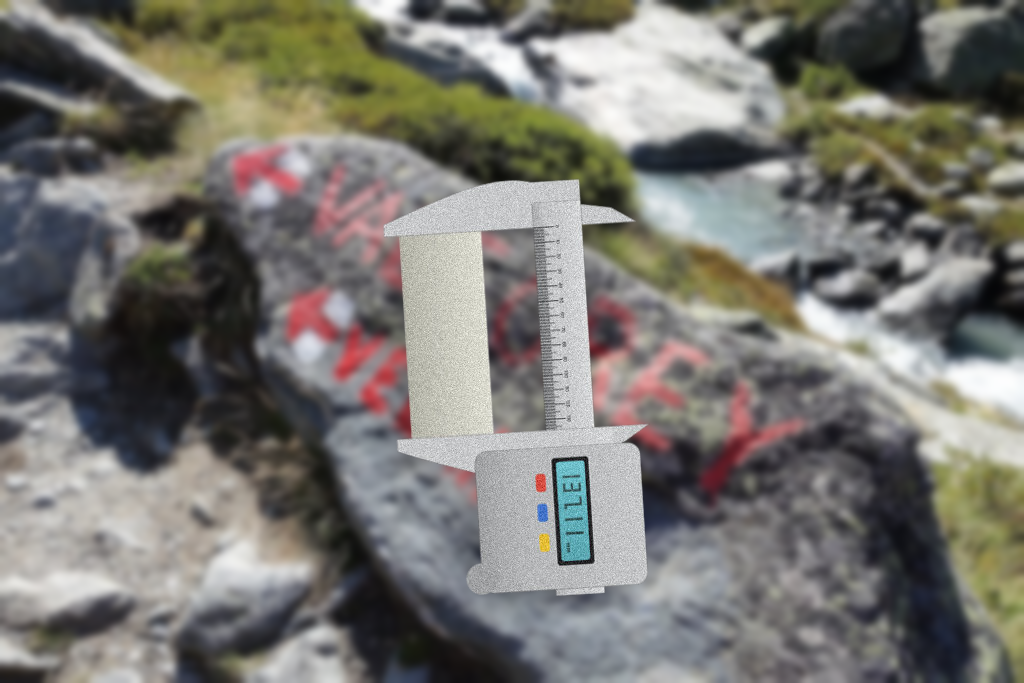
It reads 137.11,mm
